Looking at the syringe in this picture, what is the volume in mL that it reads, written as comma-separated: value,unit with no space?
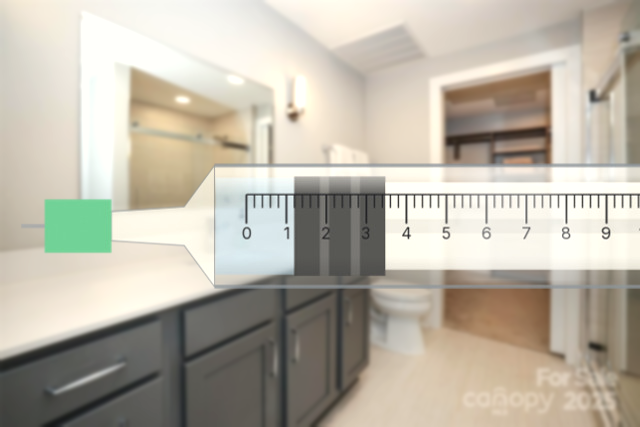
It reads 1.2,mL
